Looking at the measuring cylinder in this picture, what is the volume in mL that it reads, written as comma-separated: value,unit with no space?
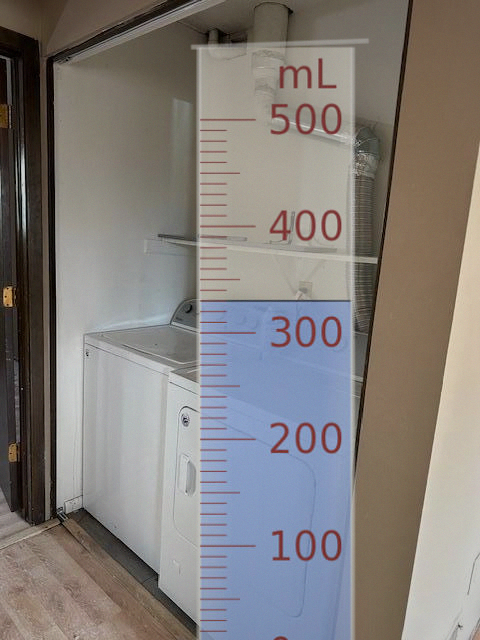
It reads 330,mL
